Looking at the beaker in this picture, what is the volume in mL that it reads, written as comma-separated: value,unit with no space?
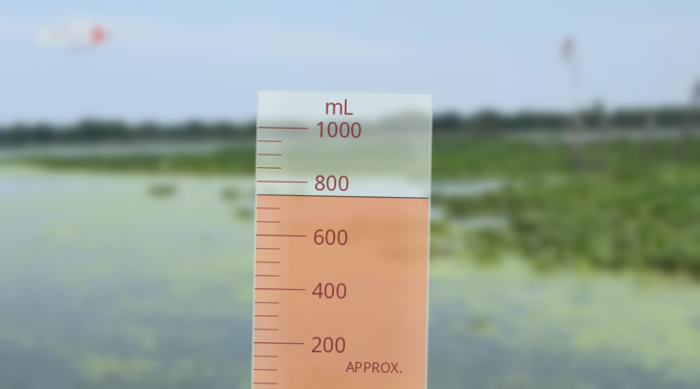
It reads 750,mL
